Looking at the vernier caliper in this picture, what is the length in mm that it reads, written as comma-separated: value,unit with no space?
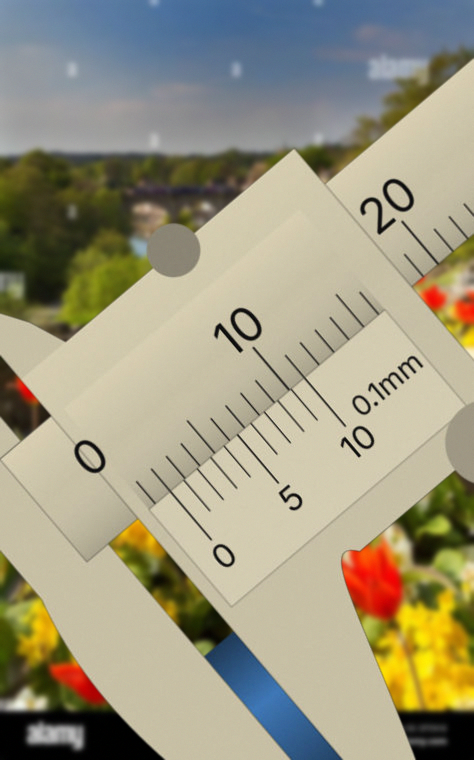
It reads 2.0,mm
